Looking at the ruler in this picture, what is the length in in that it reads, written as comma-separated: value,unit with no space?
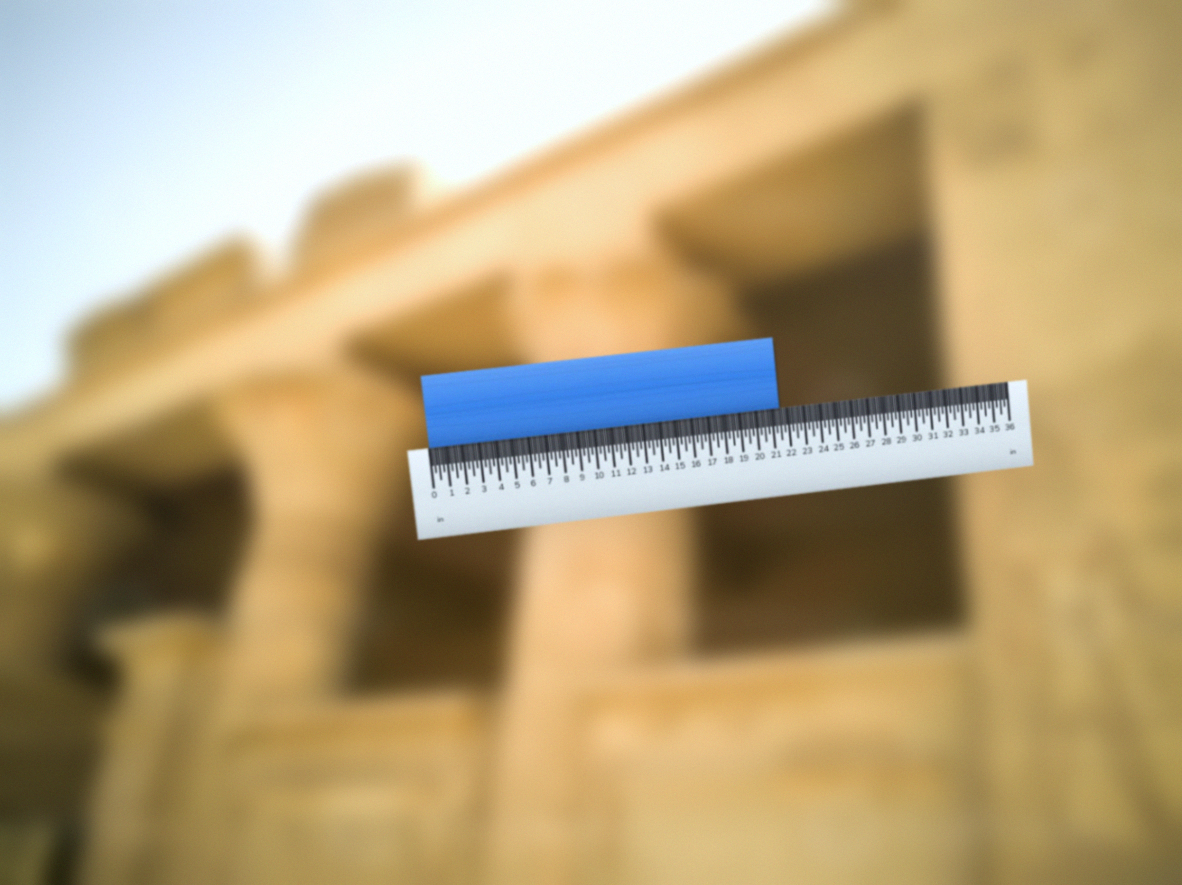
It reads 21.5,in
